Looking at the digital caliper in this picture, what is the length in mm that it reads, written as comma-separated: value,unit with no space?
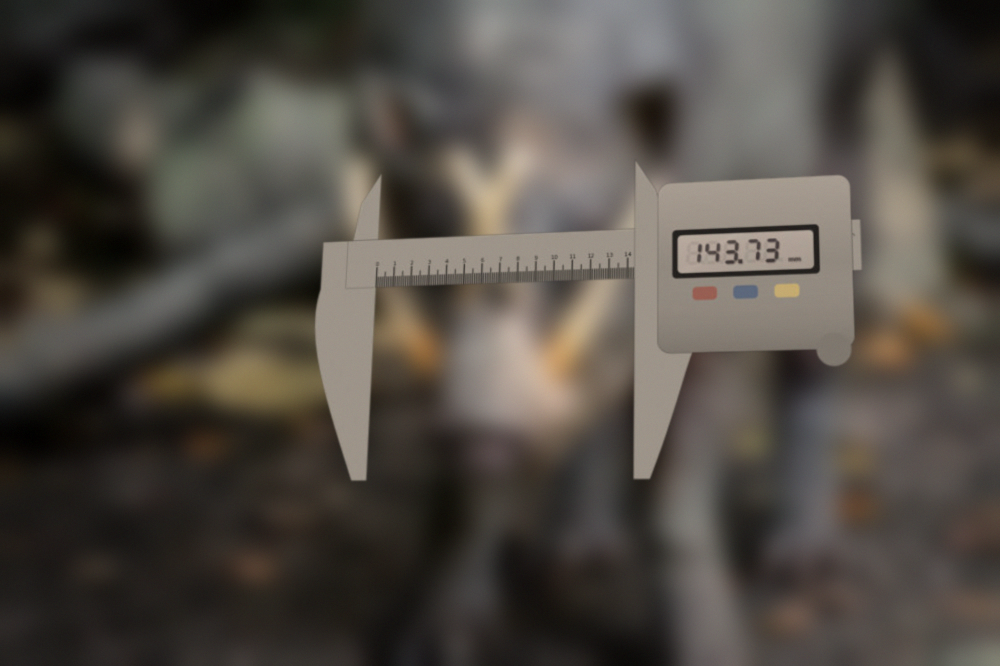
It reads 143.73,mm
